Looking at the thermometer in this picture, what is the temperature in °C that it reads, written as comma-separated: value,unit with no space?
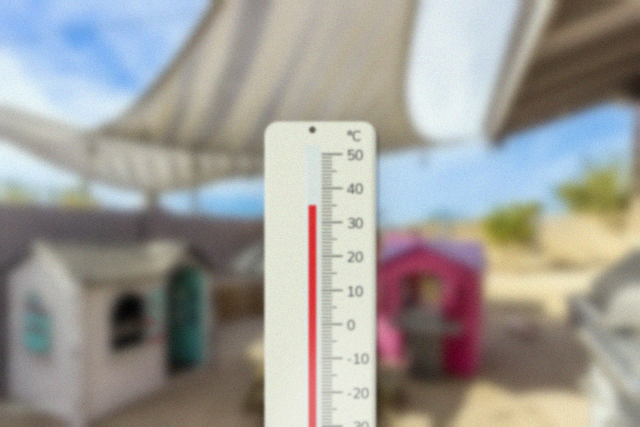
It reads 35,°C
